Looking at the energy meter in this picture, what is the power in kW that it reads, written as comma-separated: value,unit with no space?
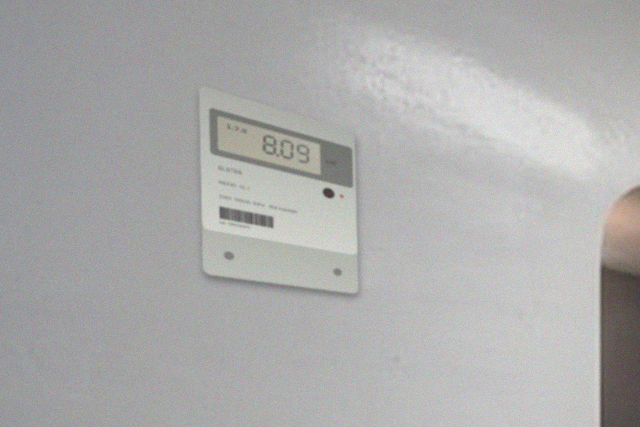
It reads 8.09,kW
